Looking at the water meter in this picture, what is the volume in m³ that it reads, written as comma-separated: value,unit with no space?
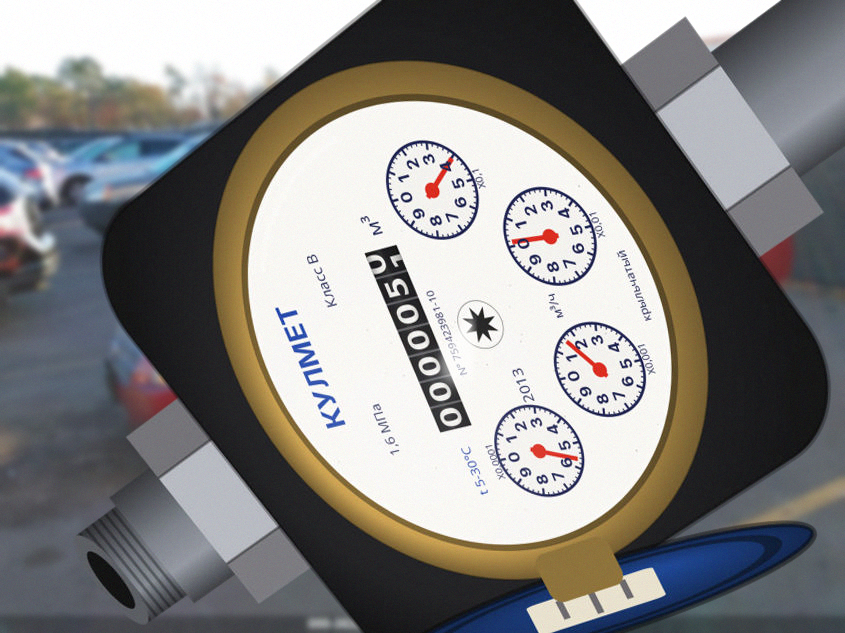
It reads 50.4015,m³
